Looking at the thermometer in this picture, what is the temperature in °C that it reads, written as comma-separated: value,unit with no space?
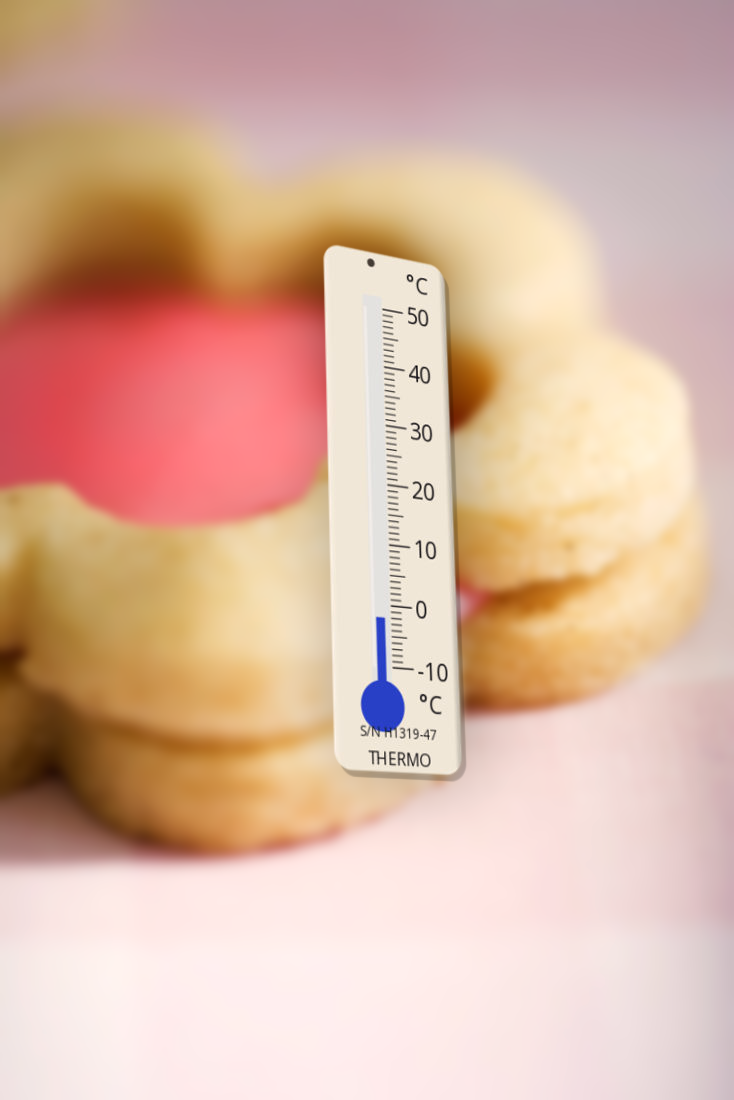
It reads -2,°C
